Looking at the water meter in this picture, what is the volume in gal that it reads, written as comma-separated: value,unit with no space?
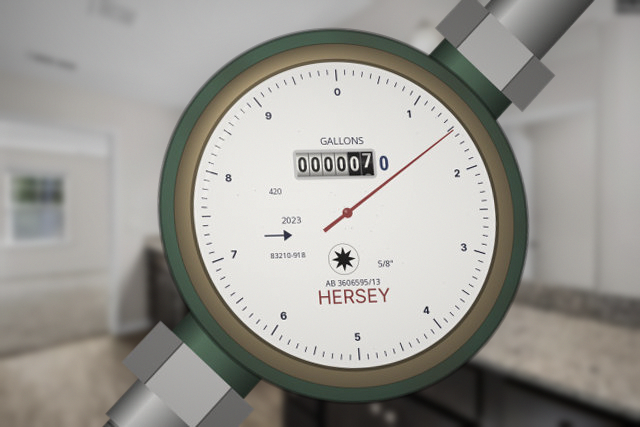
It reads 71.5,gal
